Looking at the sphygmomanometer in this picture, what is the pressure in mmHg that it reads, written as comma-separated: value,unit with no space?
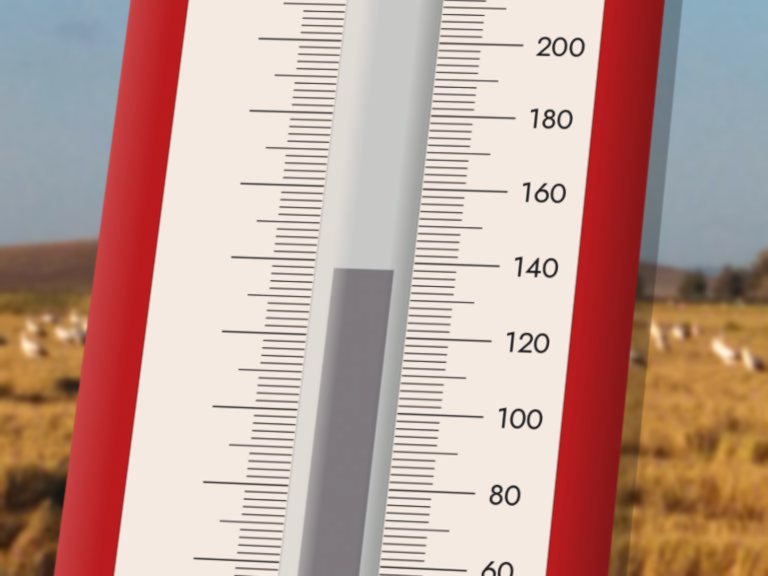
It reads 138,mmHg
